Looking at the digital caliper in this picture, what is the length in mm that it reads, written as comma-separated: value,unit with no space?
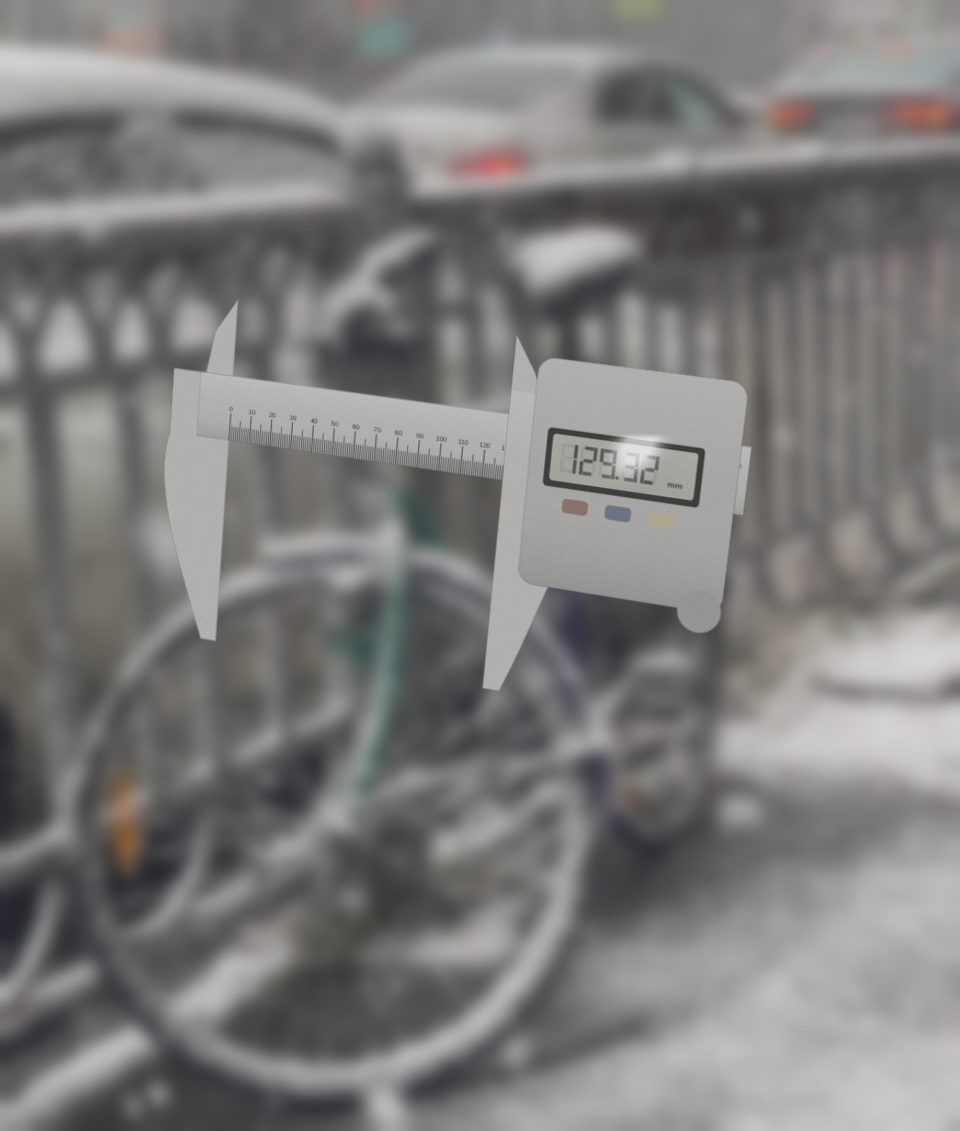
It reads 129.32,mm
